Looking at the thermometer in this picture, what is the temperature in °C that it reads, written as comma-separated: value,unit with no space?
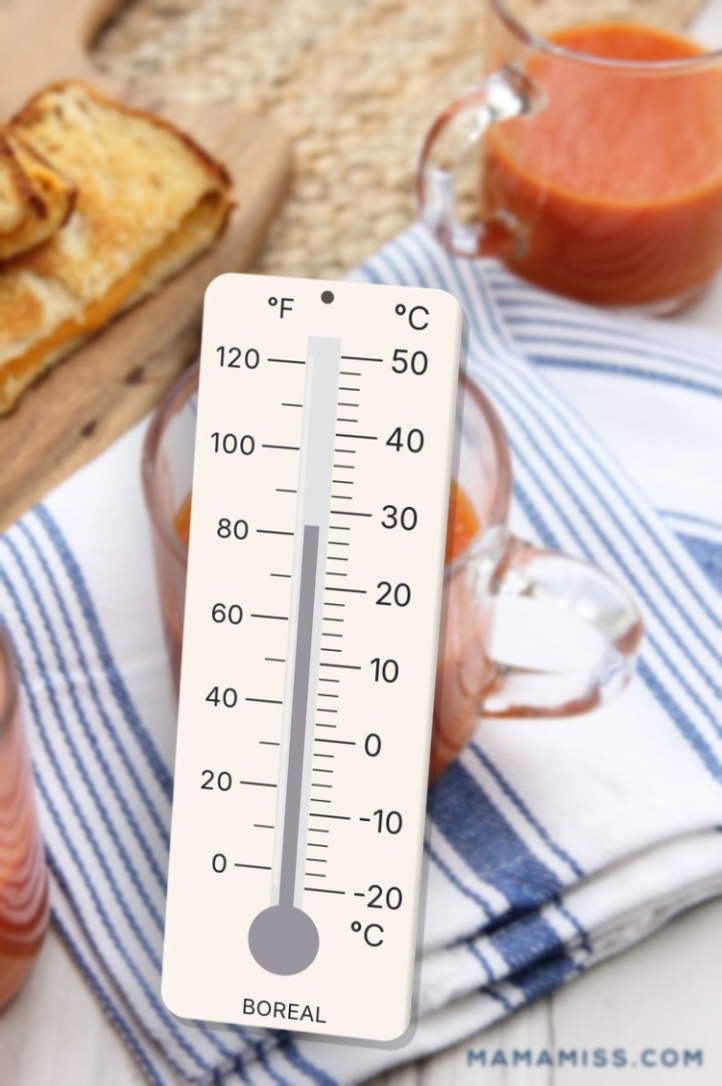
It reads 28,°C
